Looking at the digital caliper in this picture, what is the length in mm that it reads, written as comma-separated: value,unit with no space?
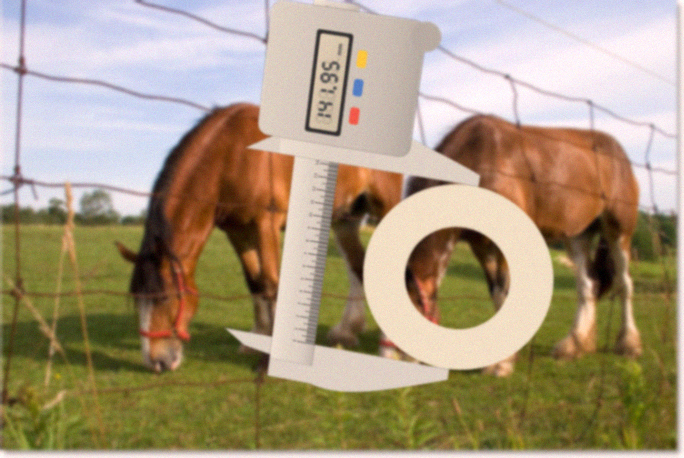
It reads 141.95,mm
